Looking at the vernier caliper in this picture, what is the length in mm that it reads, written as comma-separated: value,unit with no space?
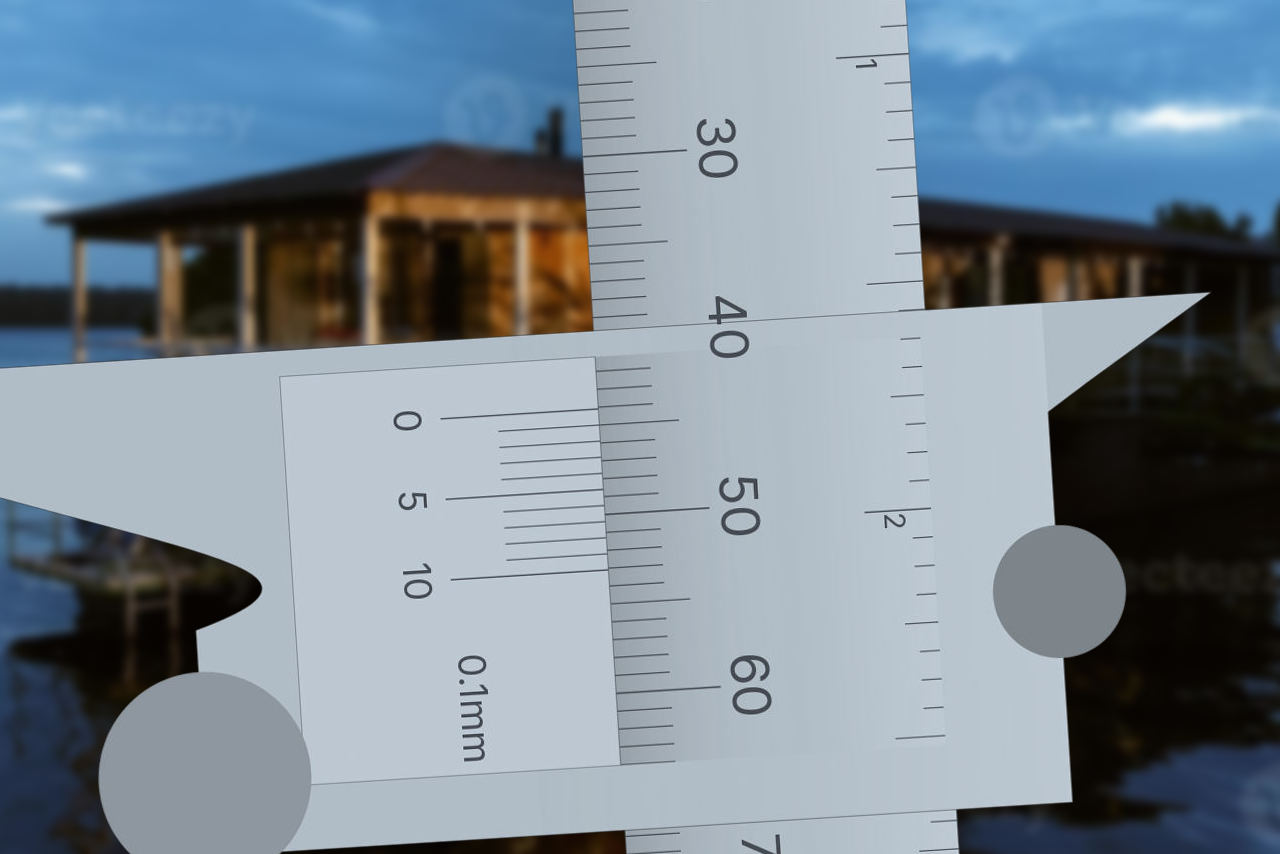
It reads 44.1,mm
